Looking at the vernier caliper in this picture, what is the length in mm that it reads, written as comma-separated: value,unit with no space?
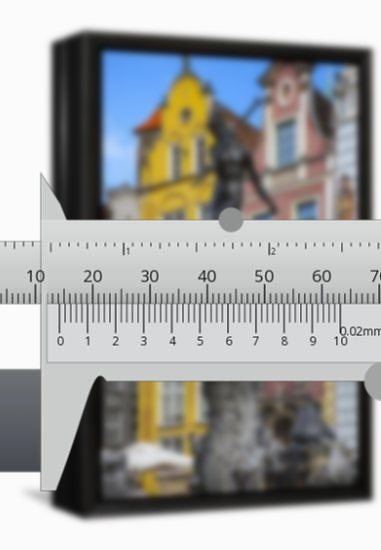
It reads 14.2,mm
